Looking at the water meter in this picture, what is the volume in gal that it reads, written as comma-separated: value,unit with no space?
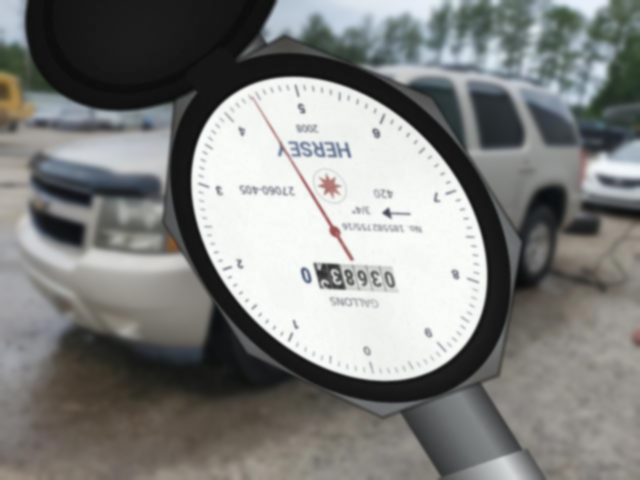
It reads 368334.4,gal
